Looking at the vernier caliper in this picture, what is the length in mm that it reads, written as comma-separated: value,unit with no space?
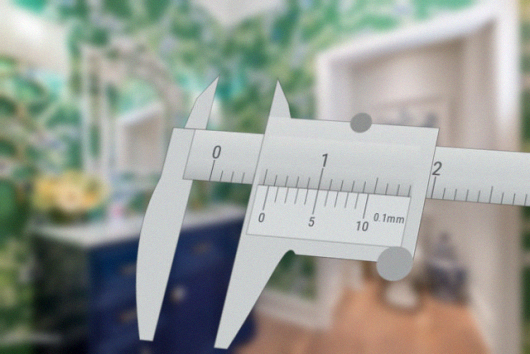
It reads 5.5,mm
